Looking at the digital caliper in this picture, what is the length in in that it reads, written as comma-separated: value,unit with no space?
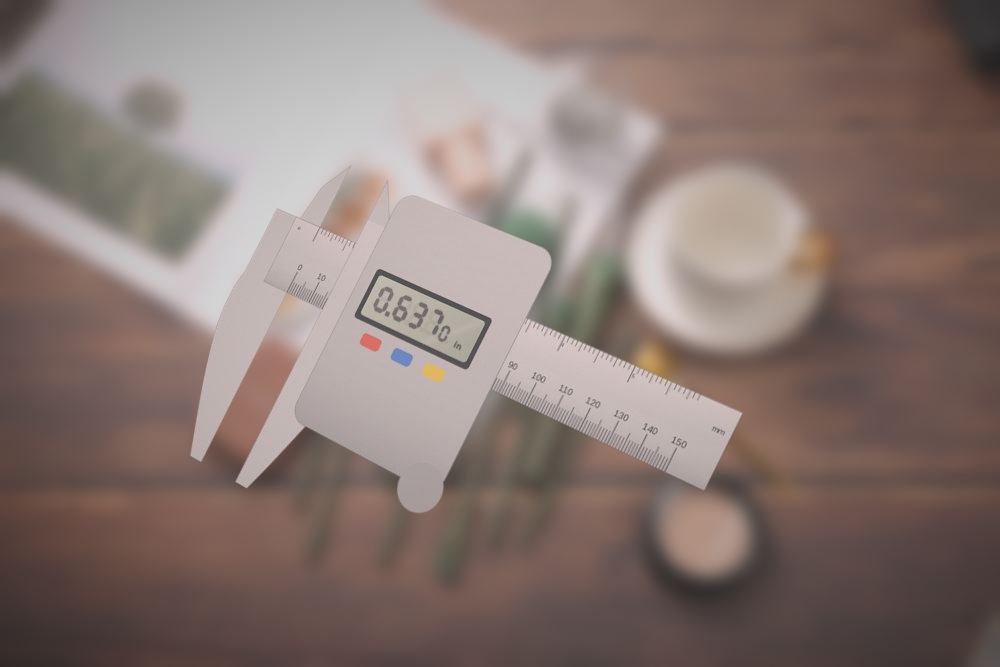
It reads 0.6370,in
